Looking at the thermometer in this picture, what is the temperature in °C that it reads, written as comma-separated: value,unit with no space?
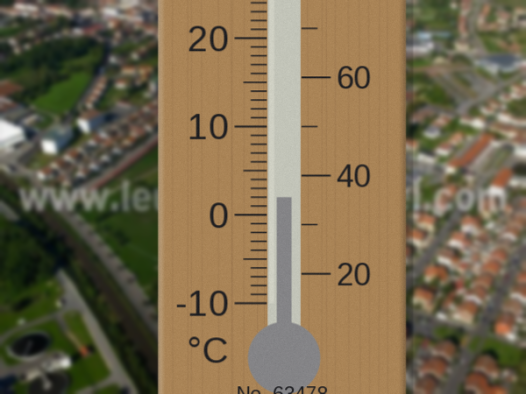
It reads 2,°C
